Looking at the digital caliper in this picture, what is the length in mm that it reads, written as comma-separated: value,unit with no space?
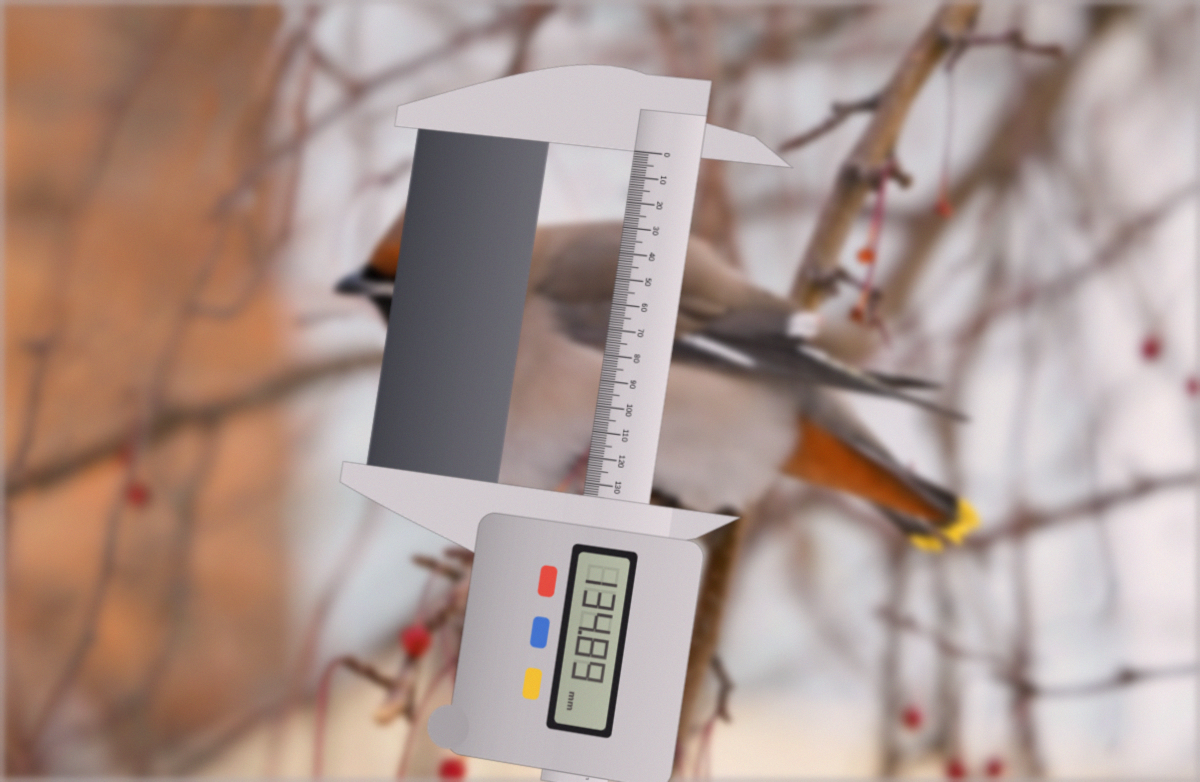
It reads 134.89,mm
